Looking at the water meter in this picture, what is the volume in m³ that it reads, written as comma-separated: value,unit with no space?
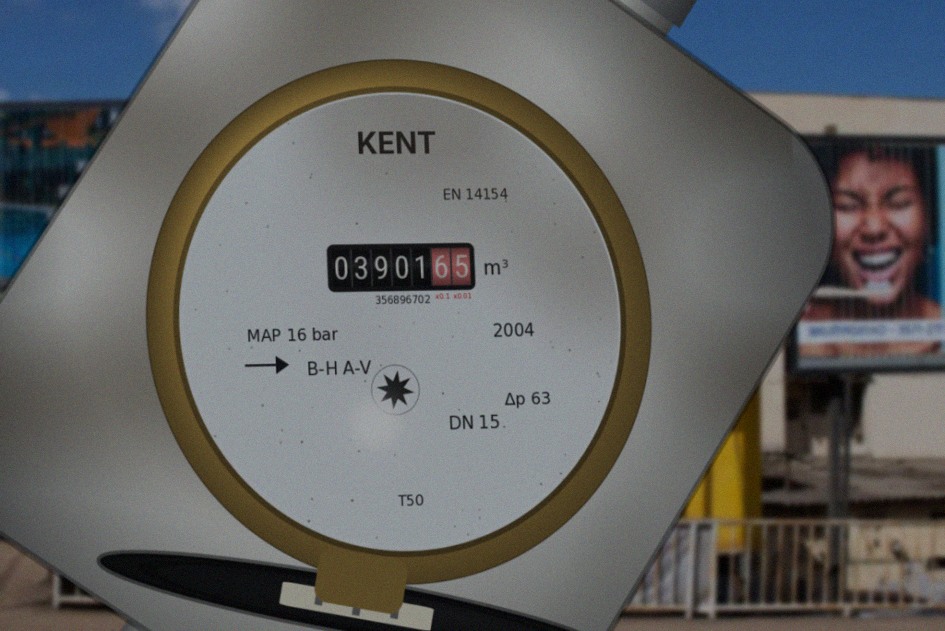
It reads 3901.65,m³
